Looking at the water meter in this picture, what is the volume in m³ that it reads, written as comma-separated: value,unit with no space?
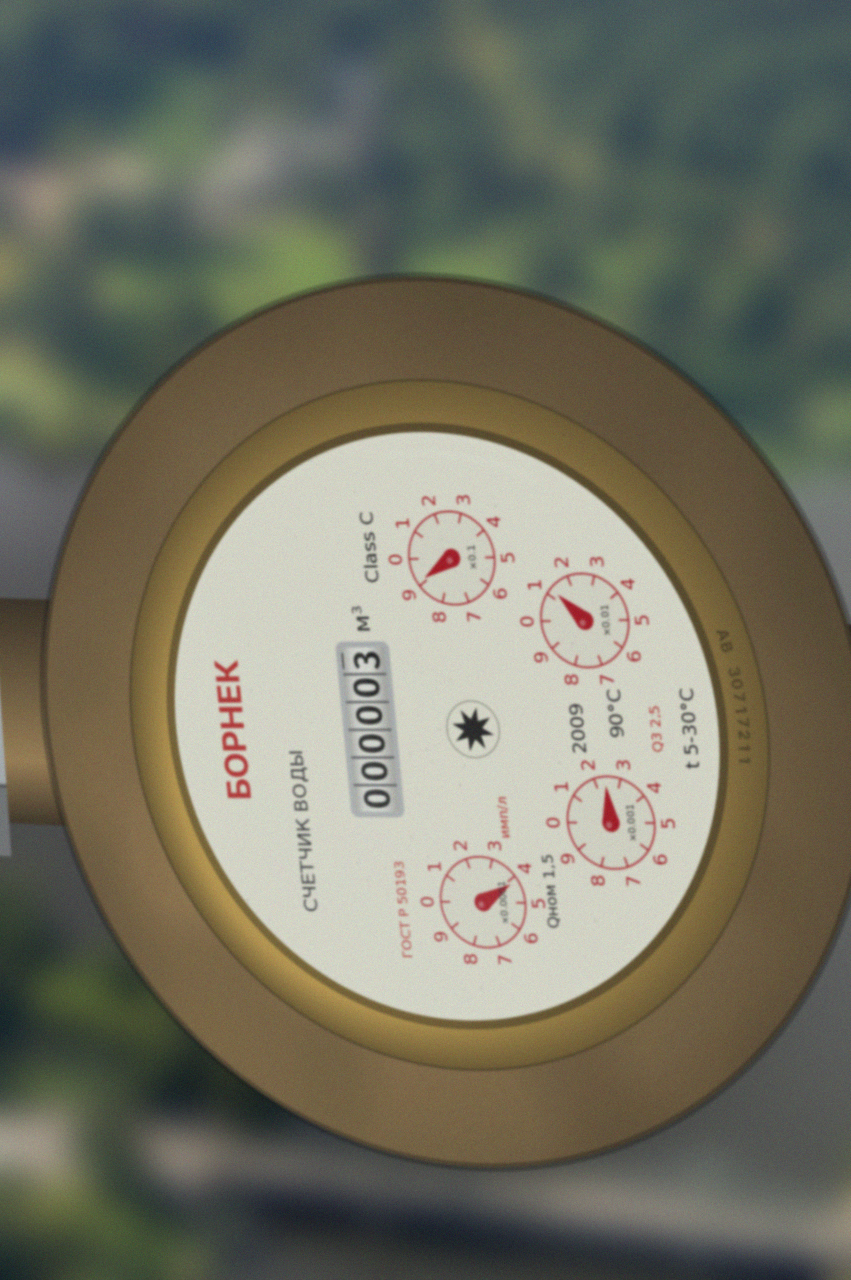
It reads 2.9124,m³
